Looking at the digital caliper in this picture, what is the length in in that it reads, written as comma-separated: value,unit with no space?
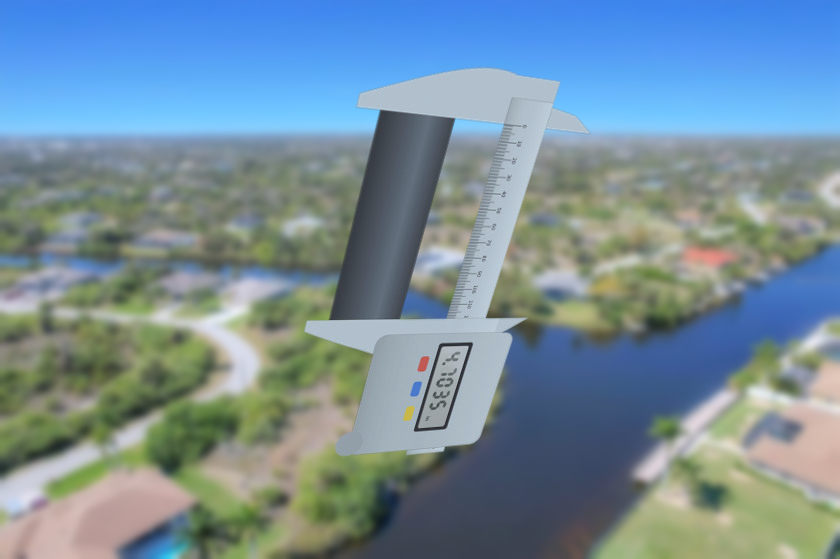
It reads 4.7035,in
